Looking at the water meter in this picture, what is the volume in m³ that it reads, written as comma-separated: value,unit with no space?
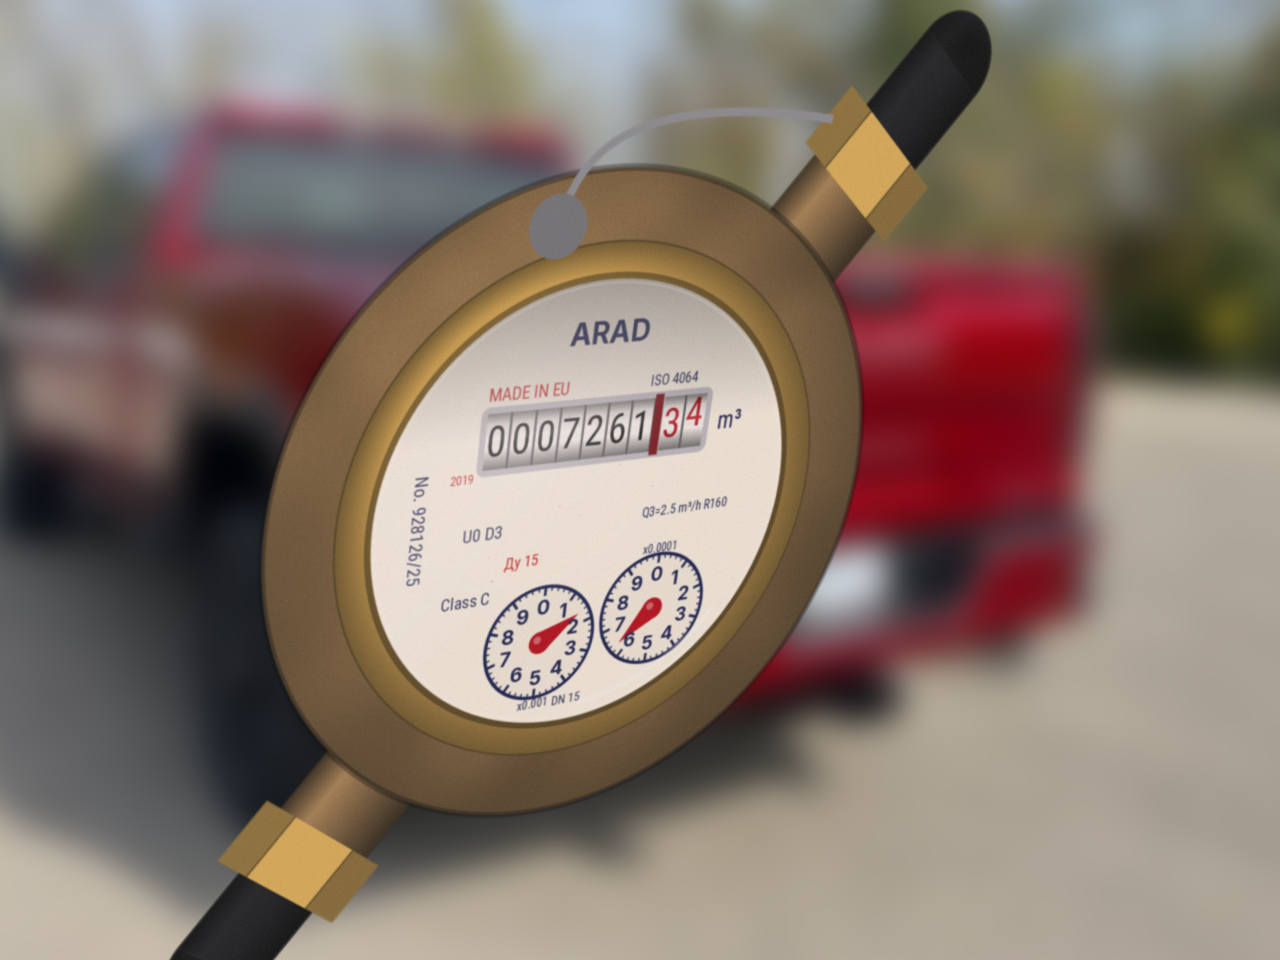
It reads 7261.3416,m³
